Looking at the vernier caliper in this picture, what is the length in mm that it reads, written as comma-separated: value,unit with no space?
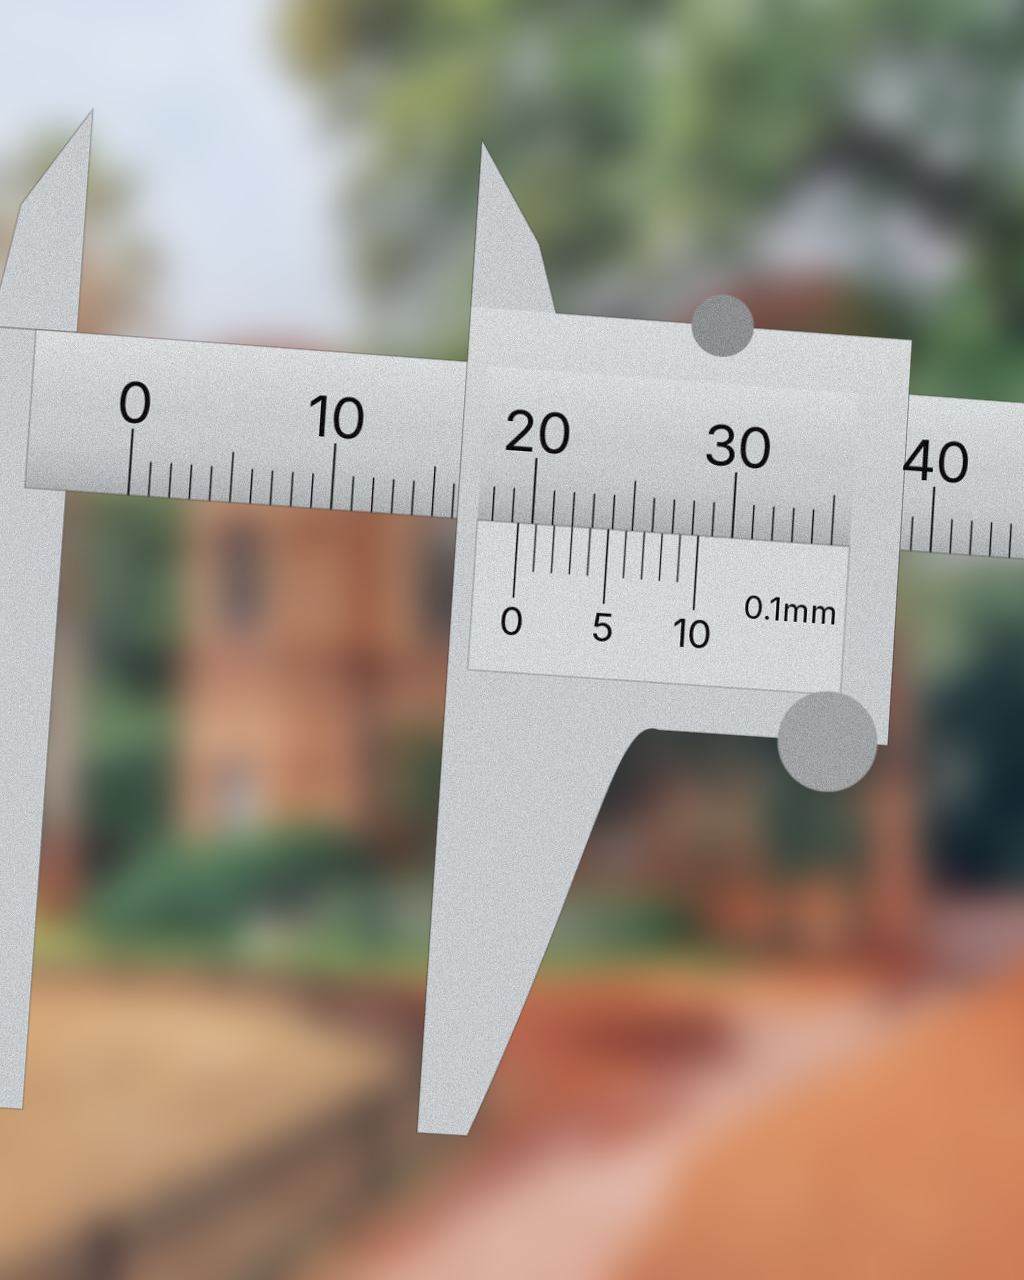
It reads 19.3,mm
